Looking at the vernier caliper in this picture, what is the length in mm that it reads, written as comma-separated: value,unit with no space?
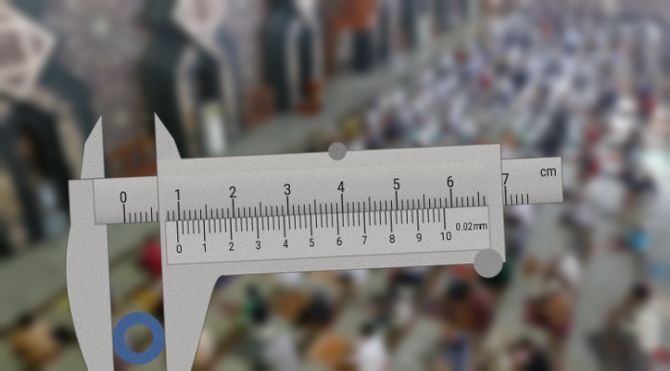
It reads 9.6,mm
